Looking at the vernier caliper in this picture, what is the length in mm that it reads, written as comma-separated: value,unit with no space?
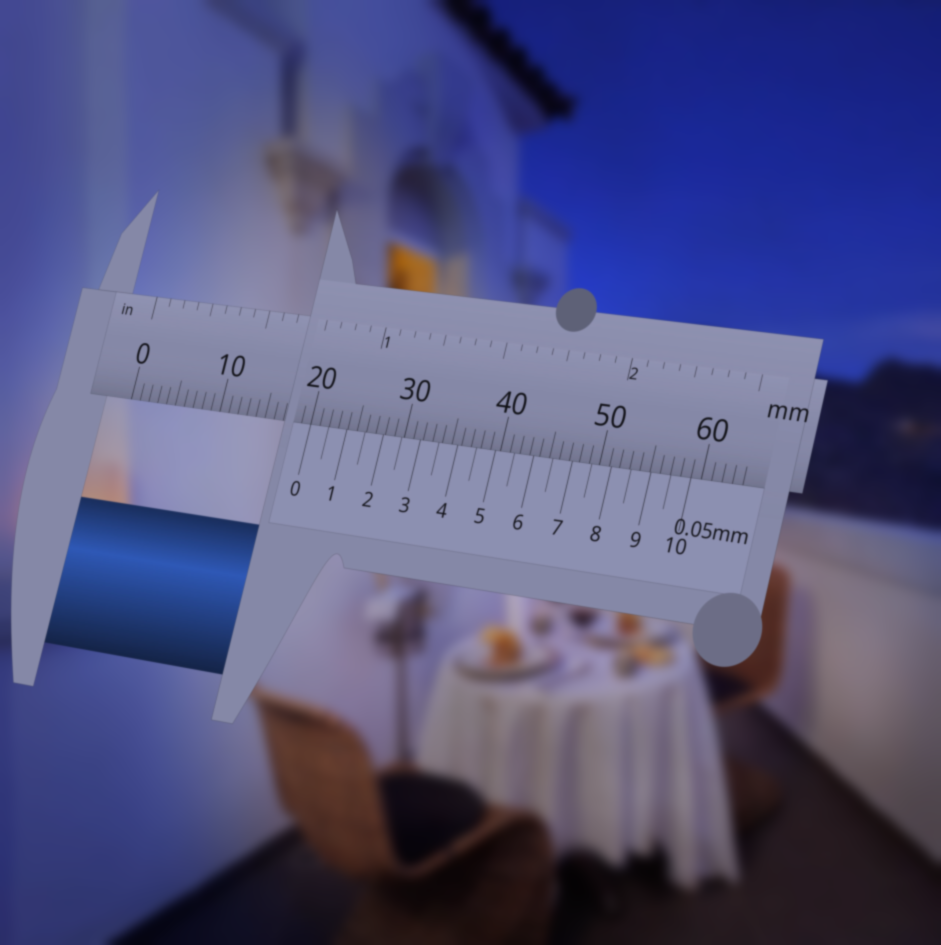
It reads 20.0,mm
